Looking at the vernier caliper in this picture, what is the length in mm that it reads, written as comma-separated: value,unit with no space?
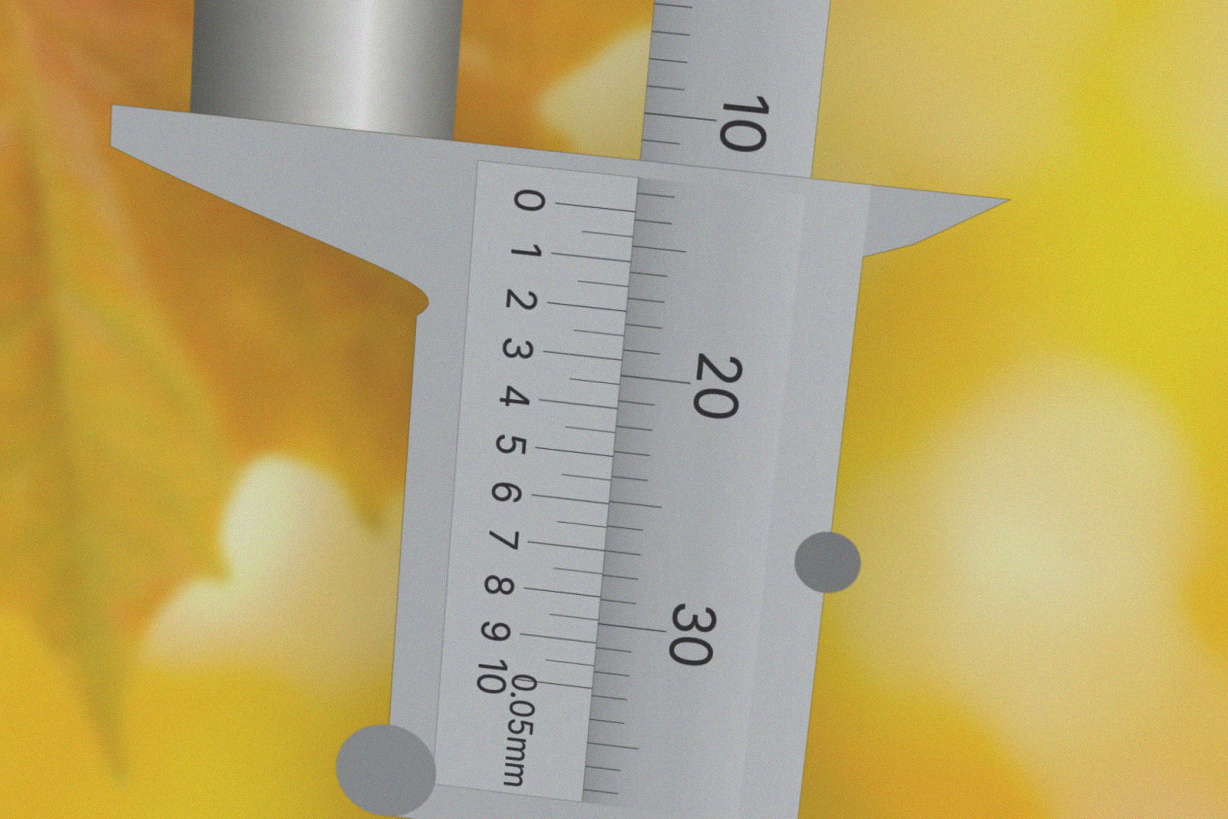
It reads 13.70,mm
